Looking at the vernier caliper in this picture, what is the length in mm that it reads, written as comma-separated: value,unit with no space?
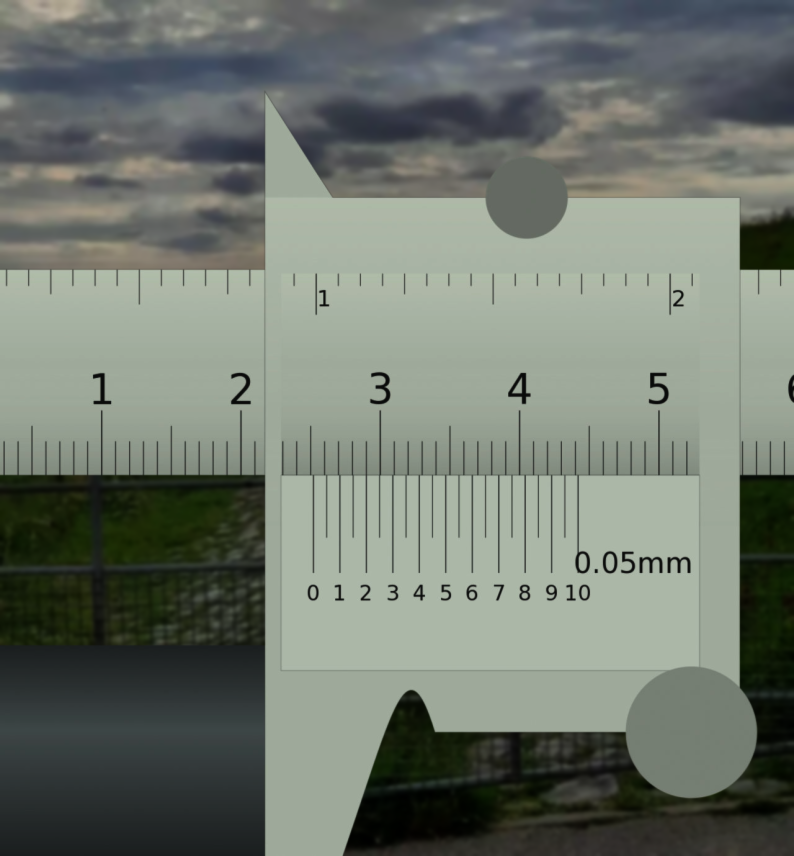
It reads 25.2,mm
